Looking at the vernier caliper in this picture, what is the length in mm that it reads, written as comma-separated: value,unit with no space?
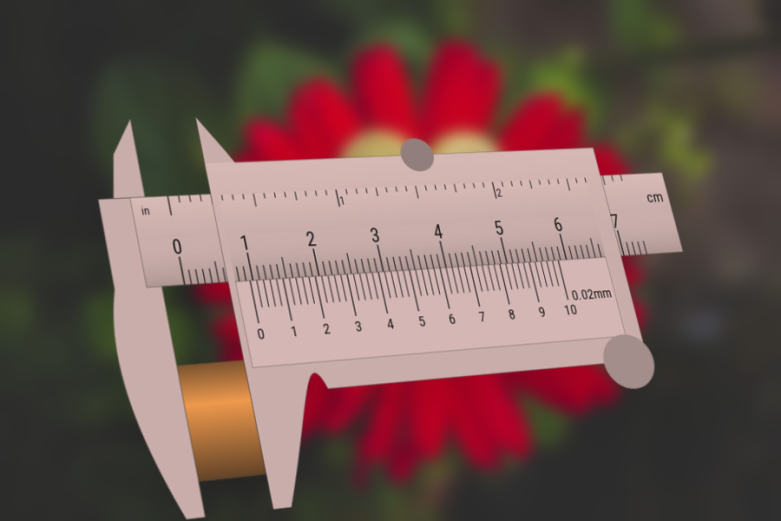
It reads 9.6,mm
